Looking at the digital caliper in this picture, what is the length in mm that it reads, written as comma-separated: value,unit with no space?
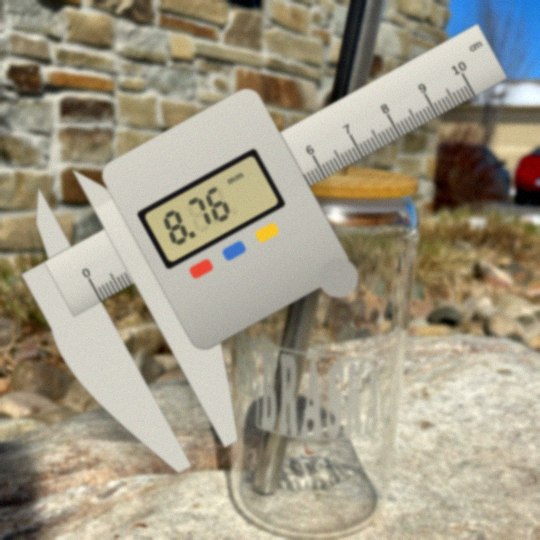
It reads 8.76,mm
